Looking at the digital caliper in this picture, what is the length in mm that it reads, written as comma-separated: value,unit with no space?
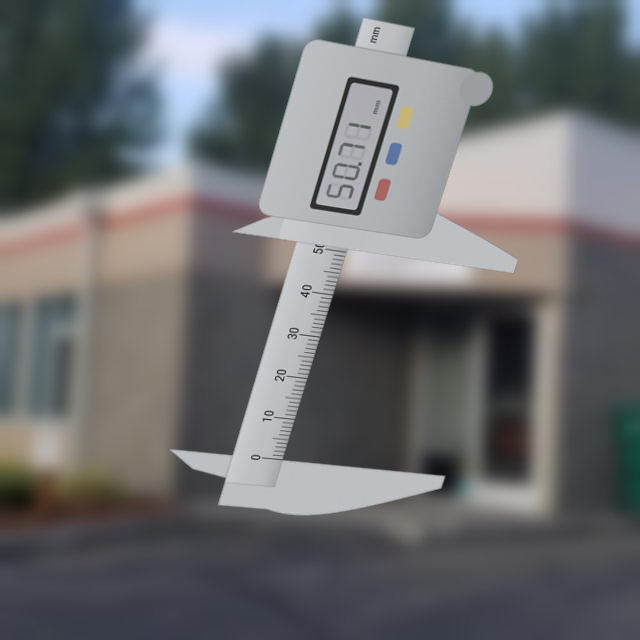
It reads 50.71,mm
